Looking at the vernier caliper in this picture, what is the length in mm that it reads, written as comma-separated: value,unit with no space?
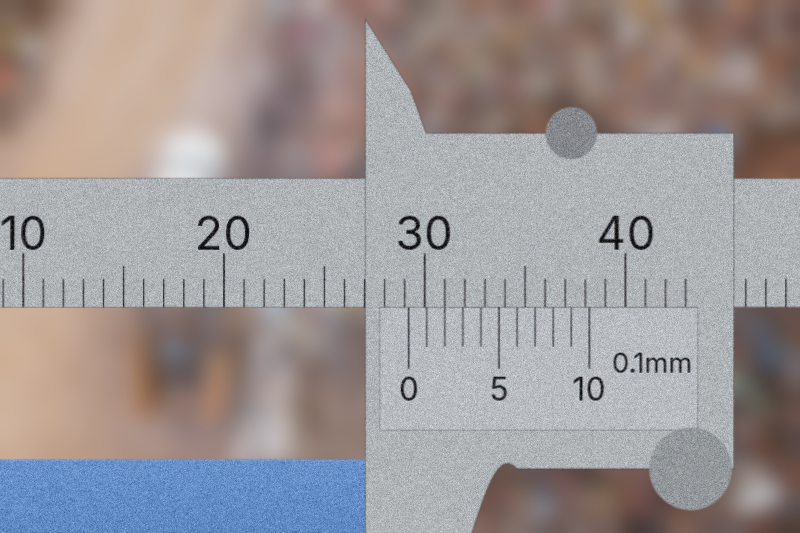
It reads 29.2,mm
